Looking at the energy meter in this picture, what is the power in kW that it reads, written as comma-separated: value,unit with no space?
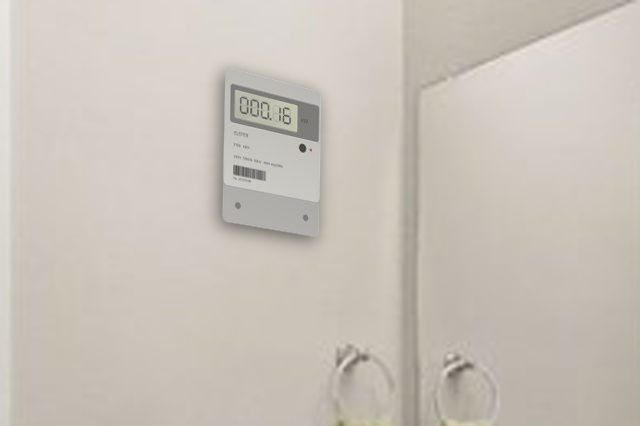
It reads 0.16,kW
